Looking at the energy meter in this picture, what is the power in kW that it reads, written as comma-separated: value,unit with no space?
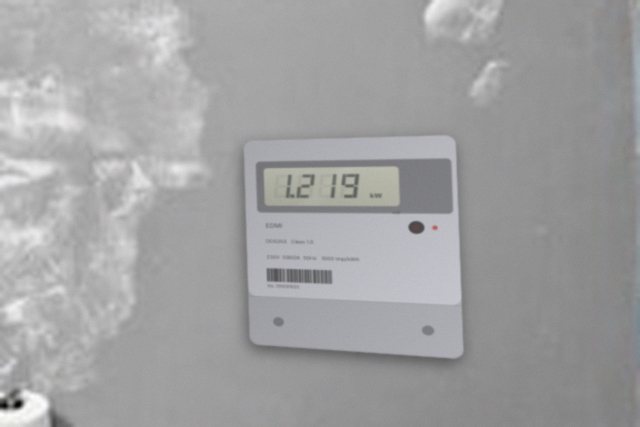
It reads 1.219,kW
